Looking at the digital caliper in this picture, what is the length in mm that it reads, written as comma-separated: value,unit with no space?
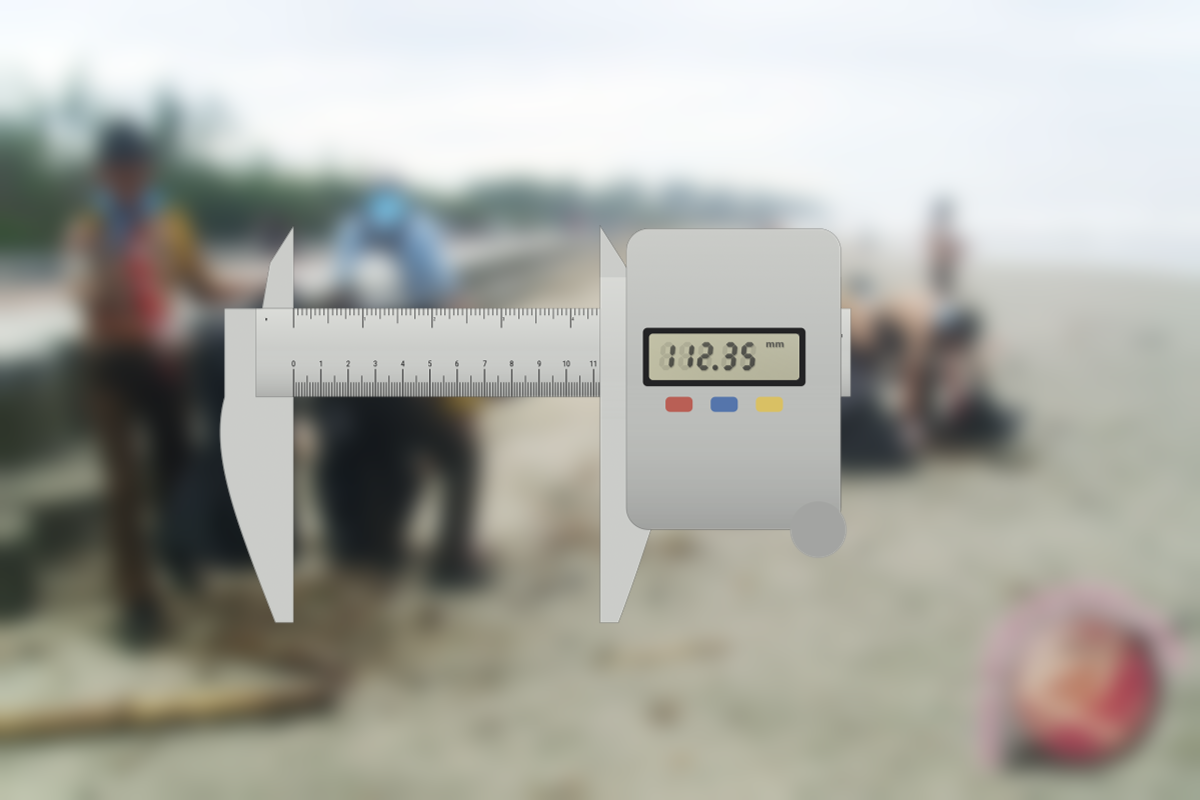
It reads 112.35,mm
